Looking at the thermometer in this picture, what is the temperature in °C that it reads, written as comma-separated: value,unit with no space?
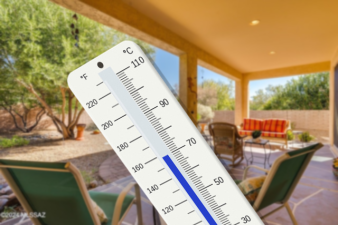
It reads 70,°C
